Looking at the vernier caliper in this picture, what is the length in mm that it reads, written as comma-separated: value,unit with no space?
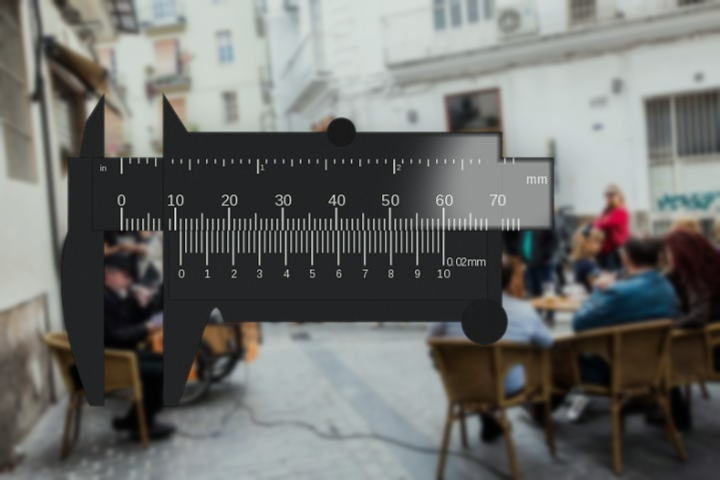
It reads 11.0,mm
